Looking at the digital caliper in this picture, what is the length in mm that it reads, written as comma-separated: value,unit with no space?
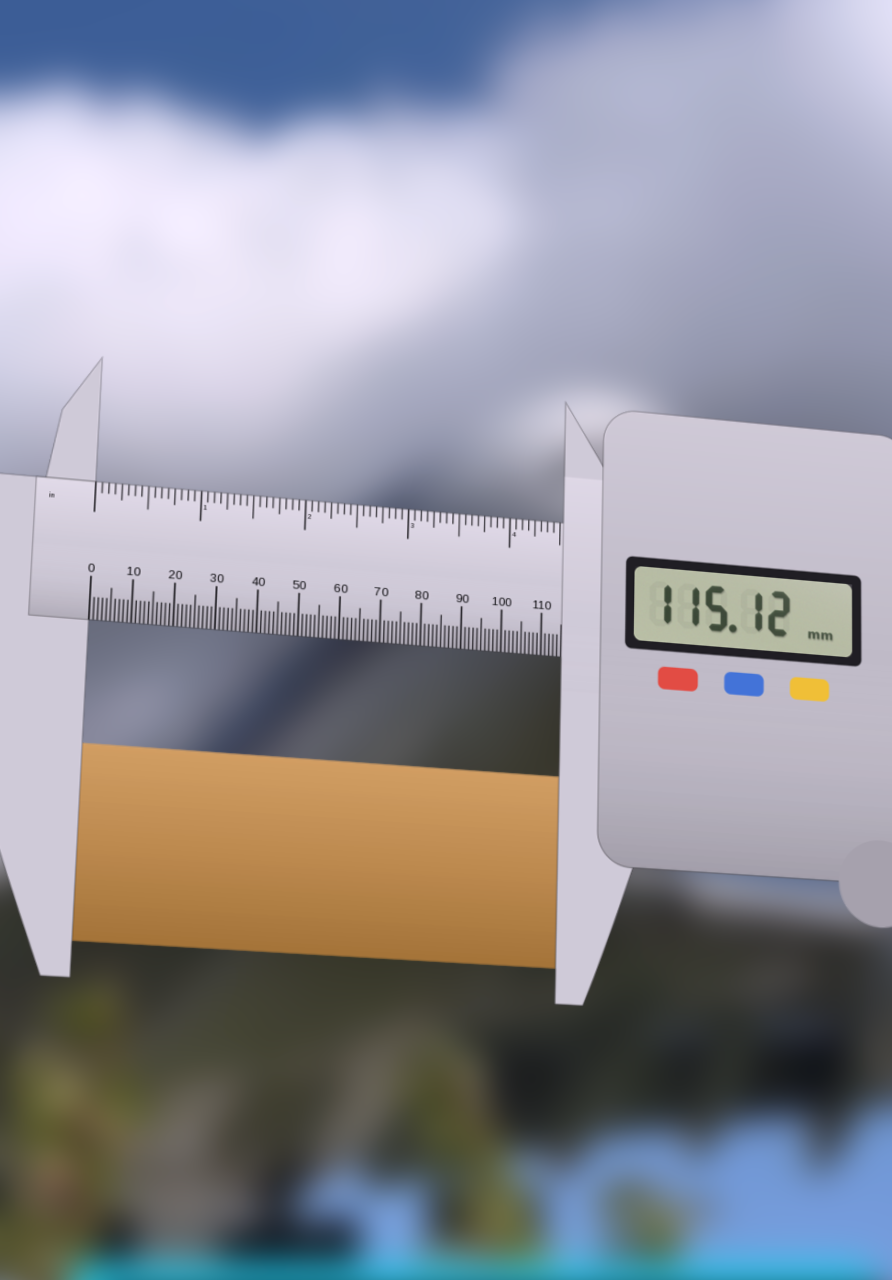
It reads 115.12,mm
